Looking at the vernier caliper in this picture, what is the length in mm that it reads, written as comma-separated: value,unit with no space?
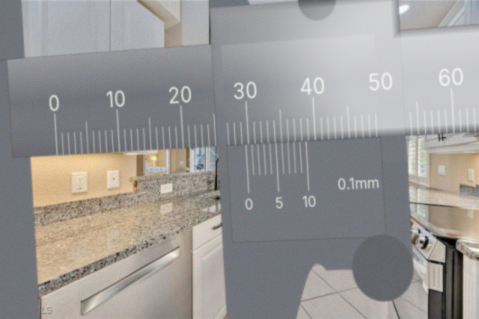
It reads 29.6,mm
